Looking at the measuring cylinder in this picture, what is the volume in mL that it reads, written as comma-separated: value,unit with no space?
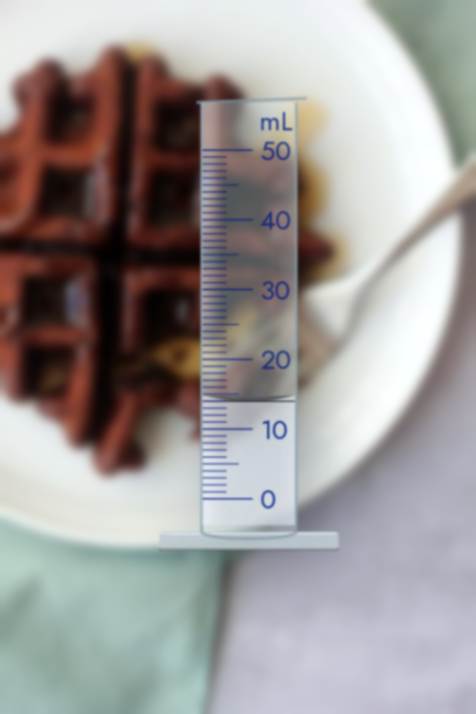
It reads 14,mL
